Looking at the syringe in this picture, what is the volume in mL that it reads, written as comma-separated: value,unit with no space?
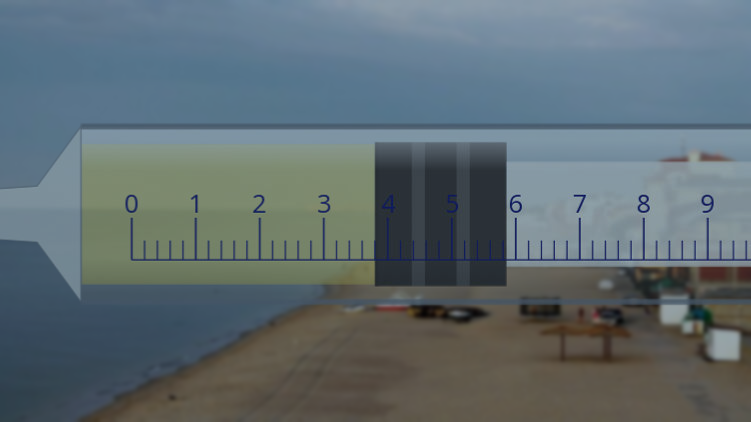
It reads 3.8,mL
